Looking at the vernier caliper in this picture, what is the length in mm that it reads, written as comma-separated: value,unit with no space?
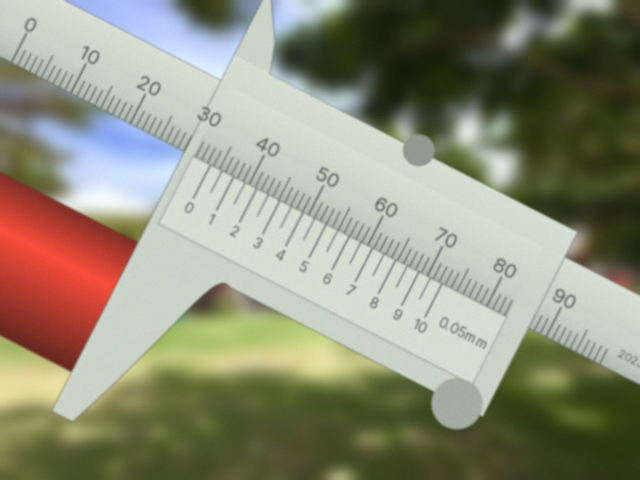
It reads 33.5,mm
